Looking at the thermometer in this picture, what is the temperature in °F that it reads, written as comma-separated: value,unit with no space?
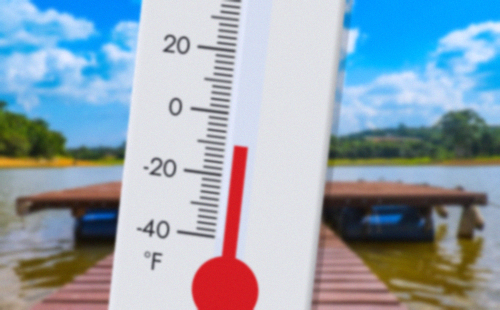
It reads -10,°F
